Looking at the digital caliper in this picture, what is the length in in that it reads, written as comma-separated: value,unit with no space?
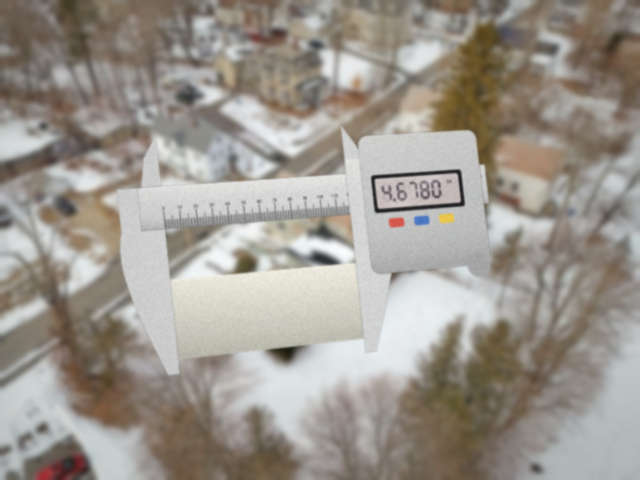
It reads 4.6780,in
